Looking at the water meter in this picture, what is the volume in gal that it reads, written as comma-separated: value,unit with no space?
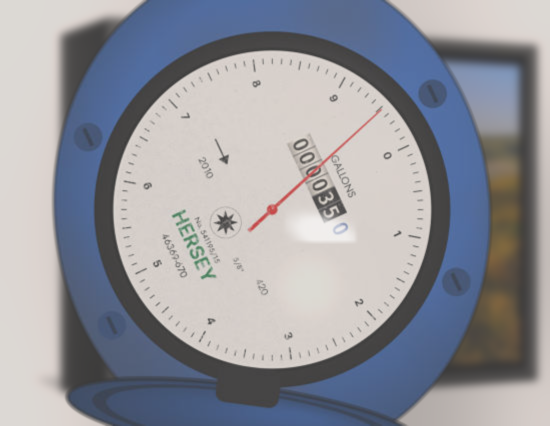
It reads 349.5,gal
